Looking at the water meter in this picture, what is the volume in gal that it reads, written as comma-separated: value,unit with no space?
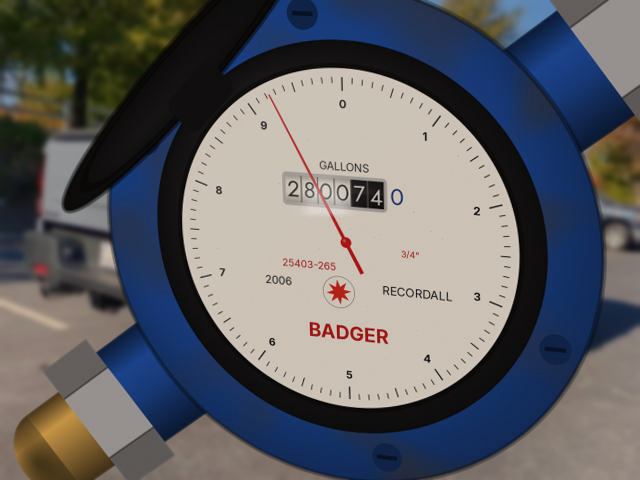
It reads 2800739.2,gal
